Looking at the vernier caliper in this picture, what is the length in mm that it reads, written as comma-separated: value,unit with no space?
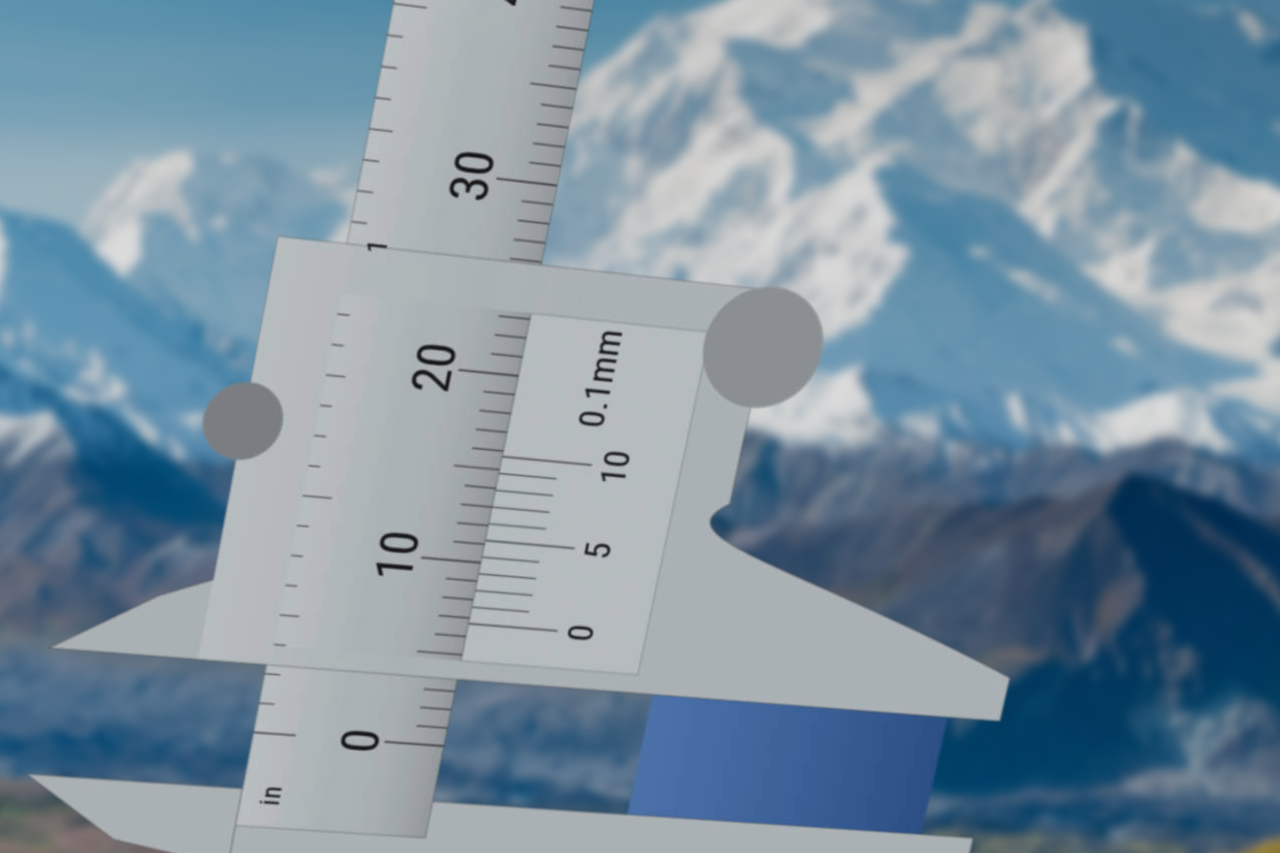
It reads 6.7,mm
